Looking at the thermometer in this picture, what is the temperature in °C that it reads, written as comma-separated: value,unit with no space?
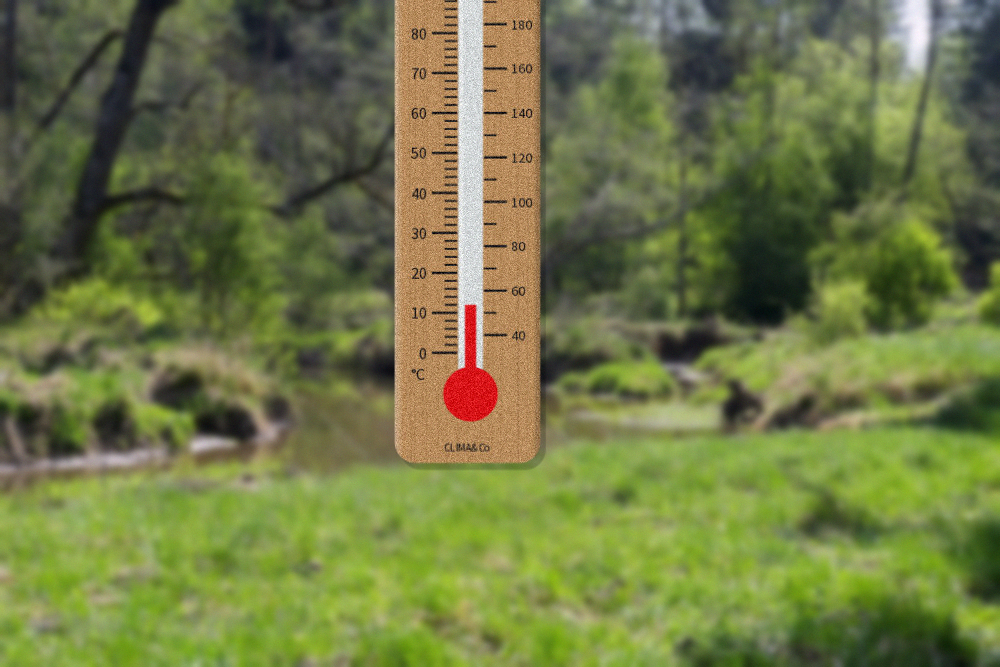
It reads 12,°C
